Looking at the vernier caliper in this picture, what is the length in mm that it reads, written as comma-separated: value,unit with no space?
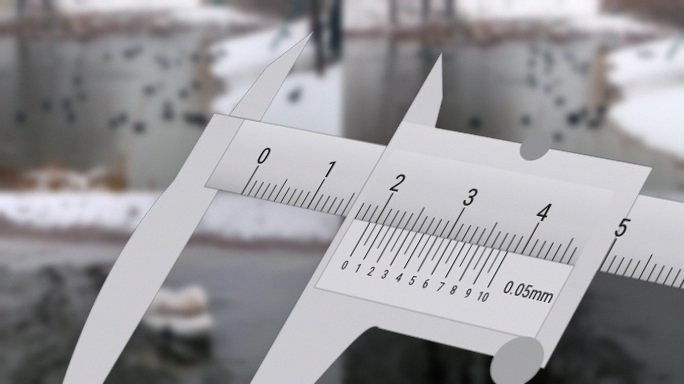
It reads 19.2,mm
